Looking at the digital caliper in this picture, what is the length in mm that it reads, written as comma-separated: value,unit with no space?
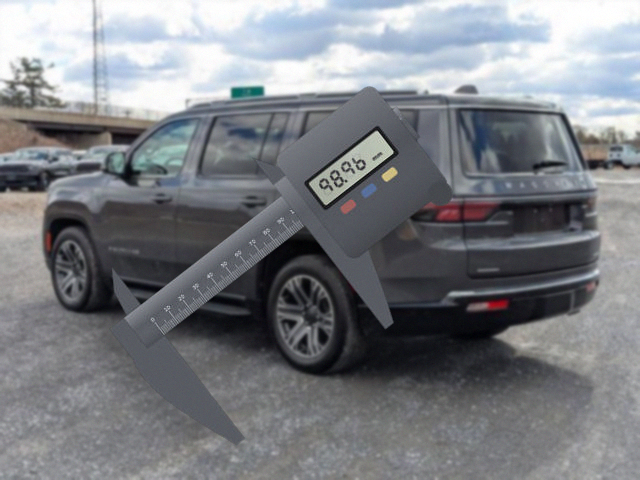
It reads 98.96,mm
